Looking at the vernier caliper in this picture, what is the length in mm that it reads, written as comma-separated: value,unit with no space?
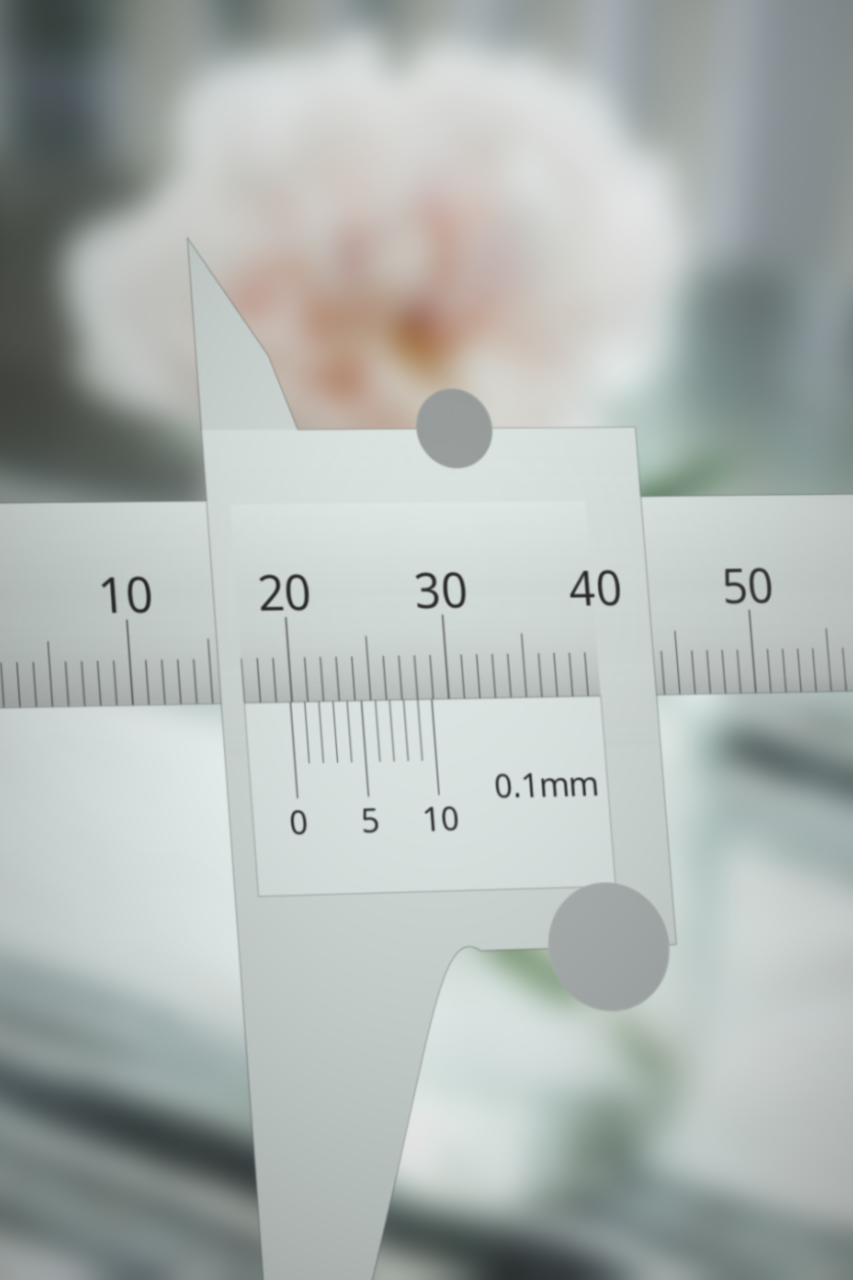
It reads 19.9,mm
